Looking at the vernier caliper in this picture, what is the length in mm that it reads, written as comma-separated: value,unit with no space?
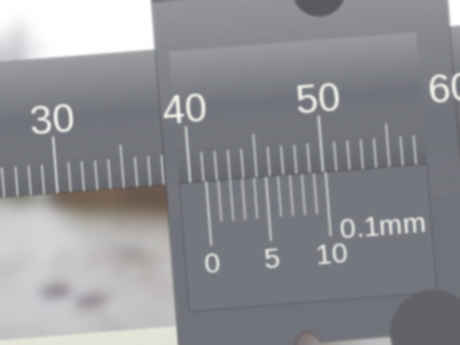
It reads 41.2,mm
